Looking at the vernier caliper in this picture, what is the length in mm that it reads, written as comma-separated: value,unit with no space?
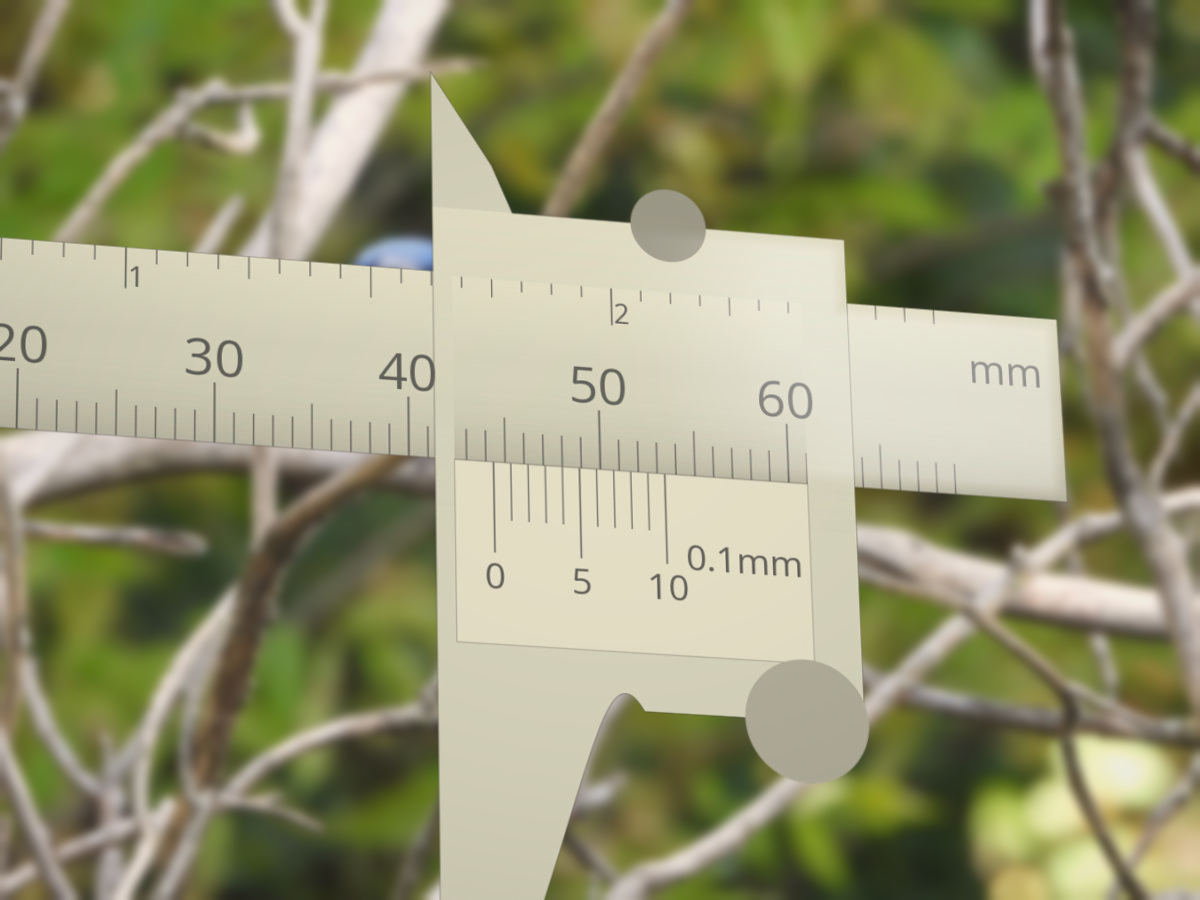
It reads 44.4,mm
